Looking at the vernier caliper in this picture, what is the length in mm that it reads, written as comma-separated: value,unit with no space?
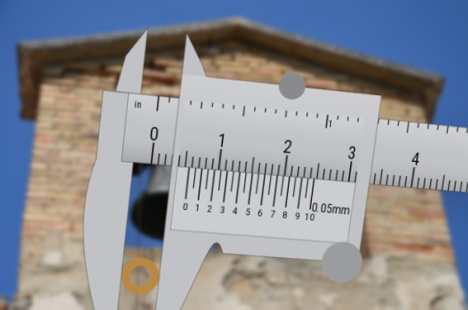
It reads 5.6,mm
